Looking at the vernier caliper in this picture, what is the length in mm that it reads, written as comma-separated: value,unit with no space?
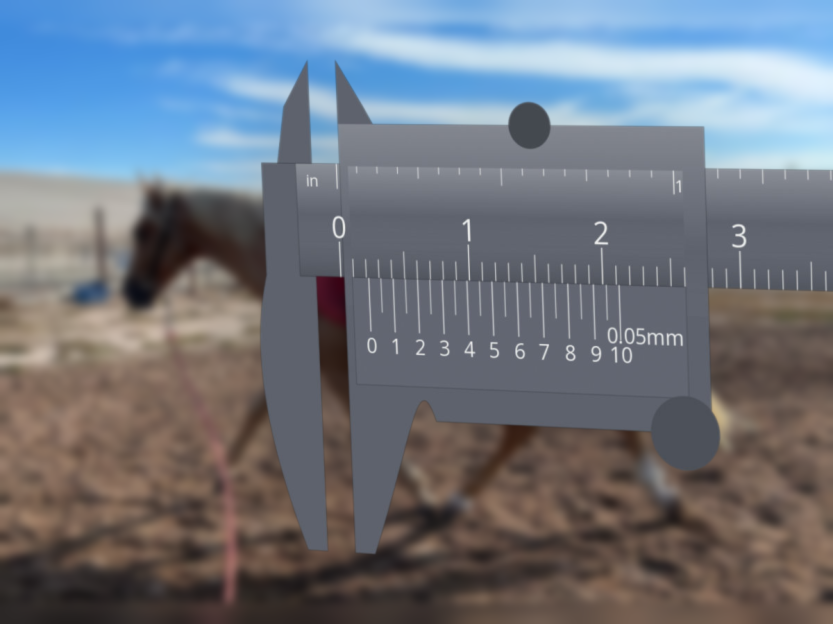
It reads 2.2,mm
